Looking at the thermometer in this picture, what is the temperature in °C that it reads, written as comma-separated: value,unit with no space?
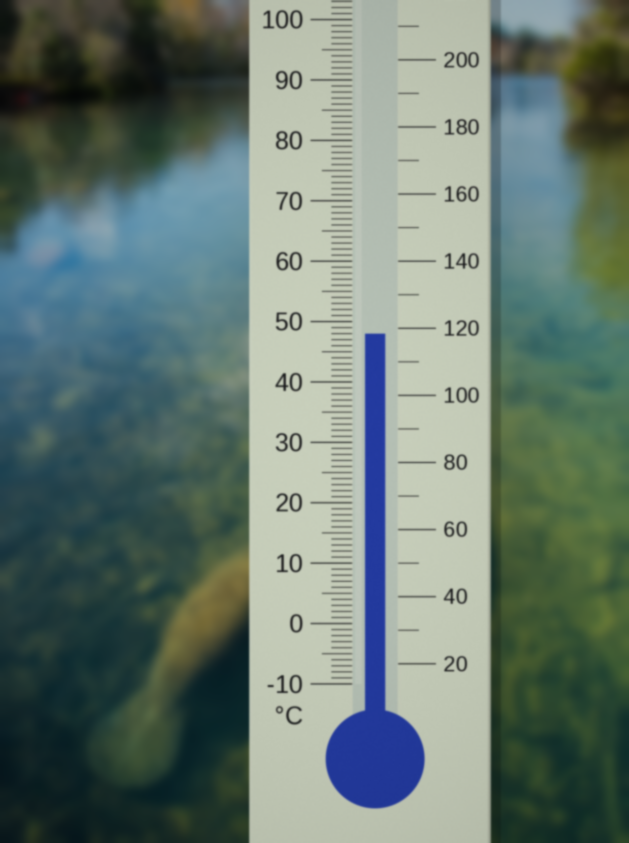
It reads 48,°C
